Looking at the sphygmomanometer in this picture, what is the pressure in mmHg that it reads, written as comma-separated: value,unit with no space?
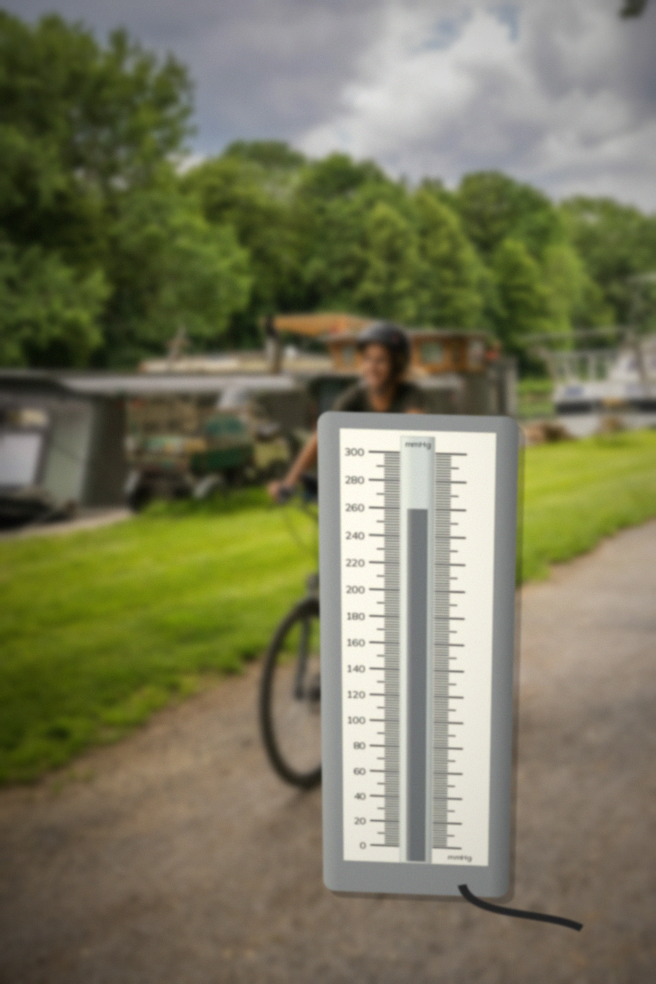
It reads 260,mmHg
